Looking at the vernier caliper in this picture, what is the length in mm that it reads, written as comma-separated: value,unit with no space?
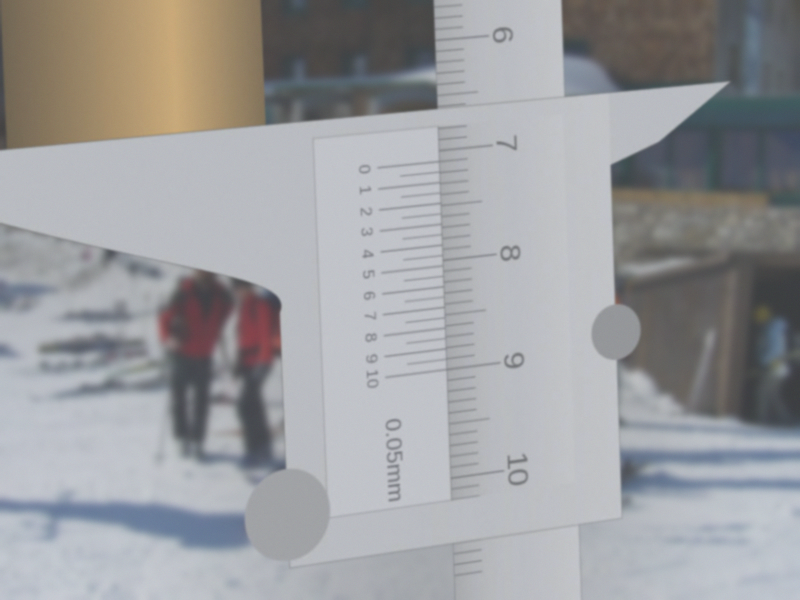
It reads 71.0,mm
